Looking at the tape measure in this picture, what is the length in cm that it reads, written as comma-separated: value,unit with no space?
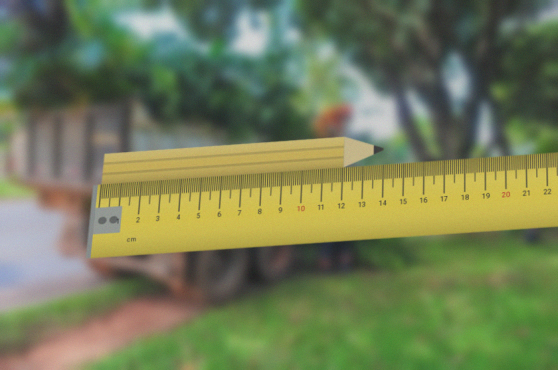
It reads 14,cm
